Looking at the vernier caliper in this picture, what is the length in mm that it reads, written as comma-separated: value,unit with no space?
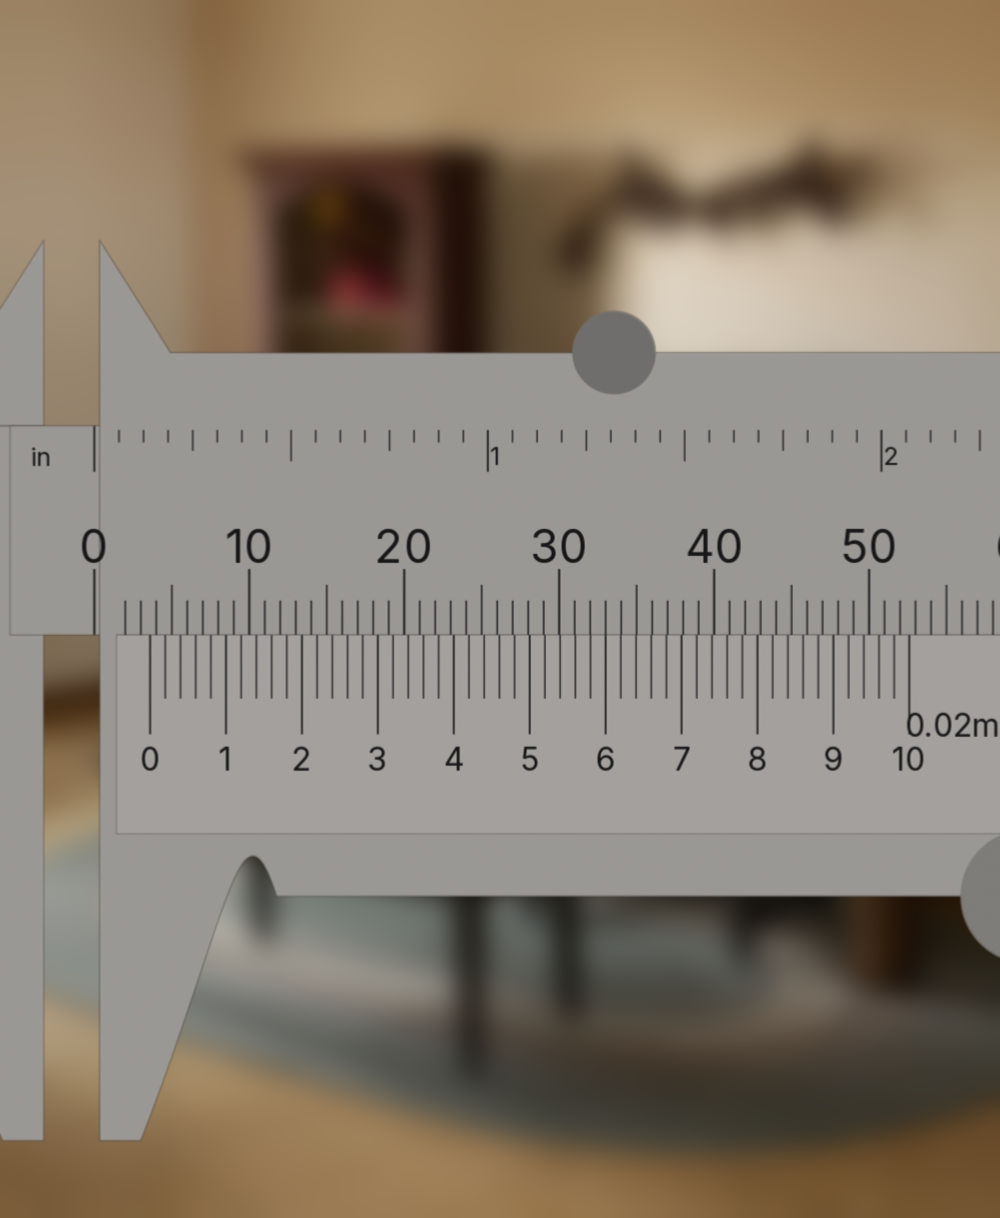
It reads 3.6,mm
